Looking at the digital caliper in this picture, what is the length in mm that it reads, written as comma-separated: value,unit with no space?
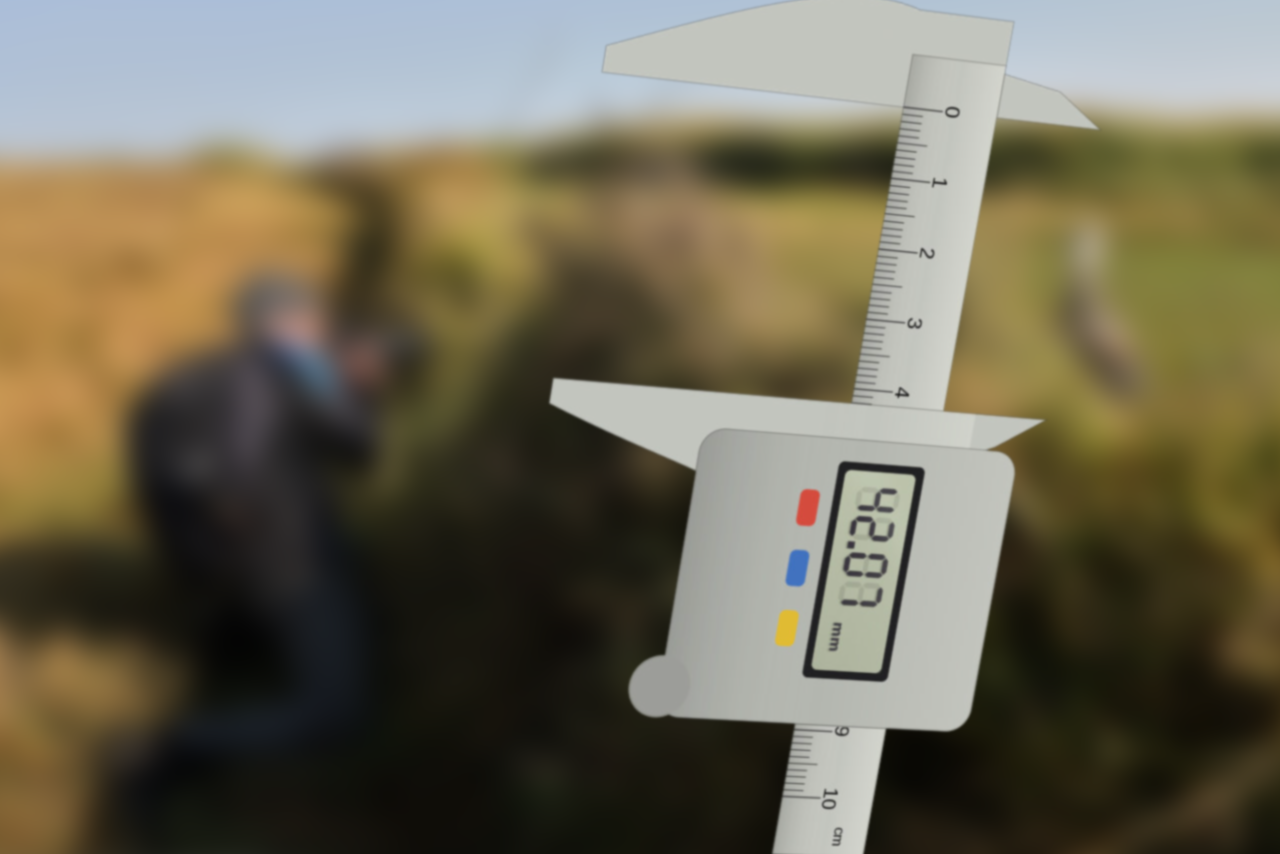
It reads 42.07,mm
